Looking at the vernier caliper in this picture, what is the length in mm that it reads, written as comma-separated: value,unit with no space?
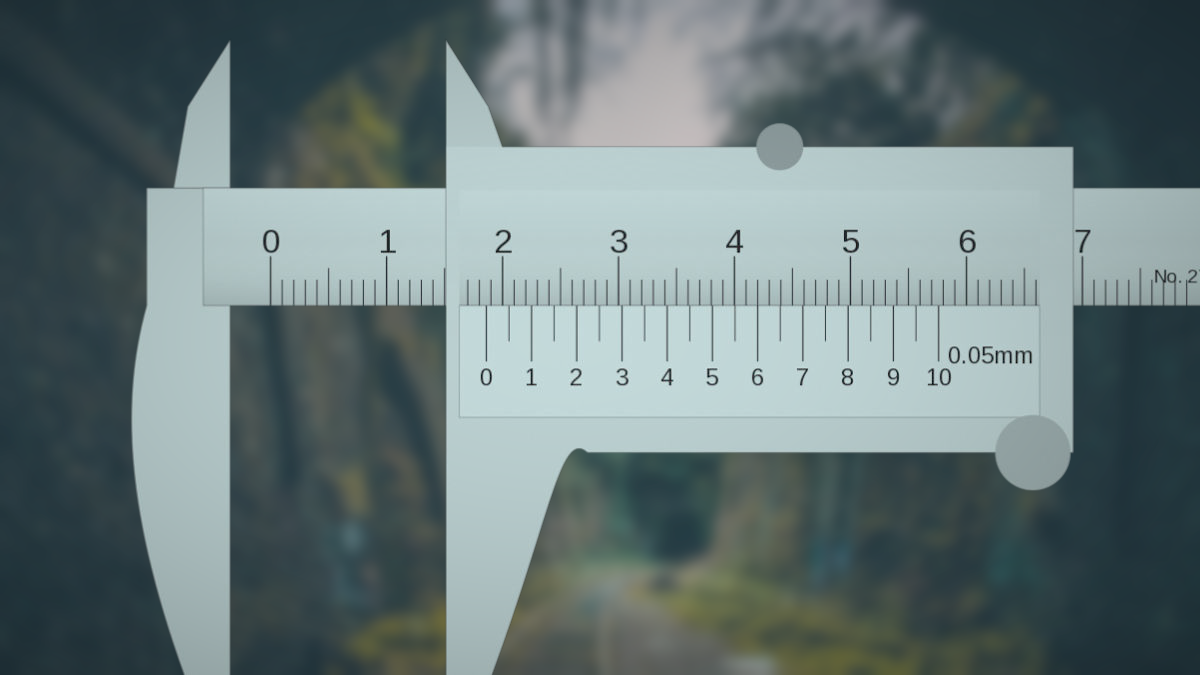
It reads 18.6,mm
